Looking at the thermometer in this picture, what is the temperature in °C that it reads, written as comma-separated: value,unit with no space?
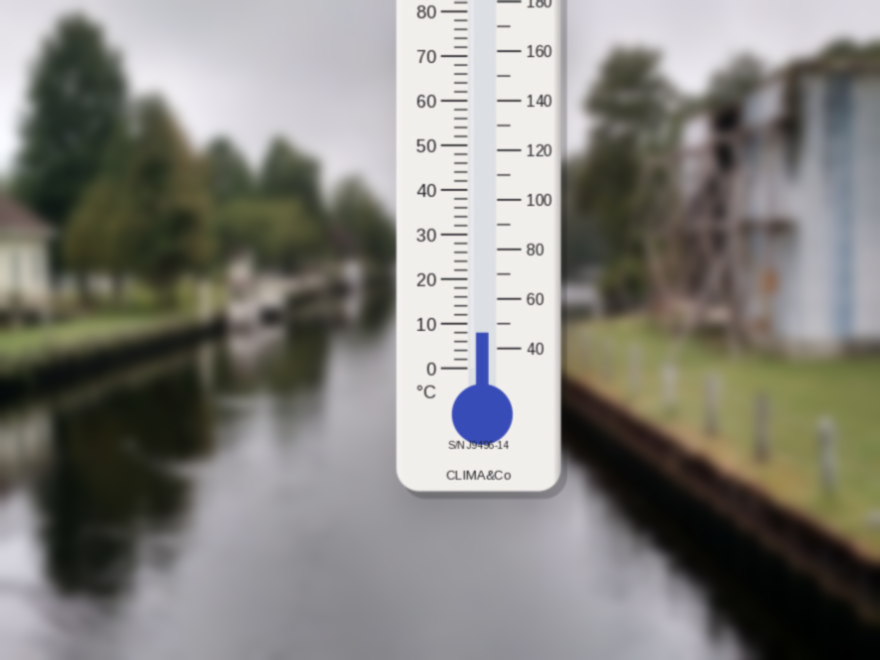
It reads 8,°C
